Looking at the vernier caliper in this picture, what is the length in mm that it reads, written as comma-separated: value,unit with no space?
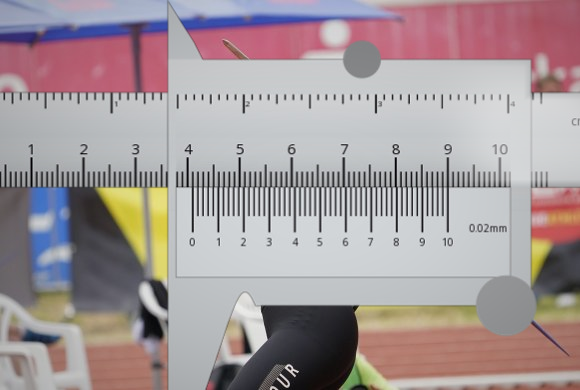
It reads 41.0,mm
